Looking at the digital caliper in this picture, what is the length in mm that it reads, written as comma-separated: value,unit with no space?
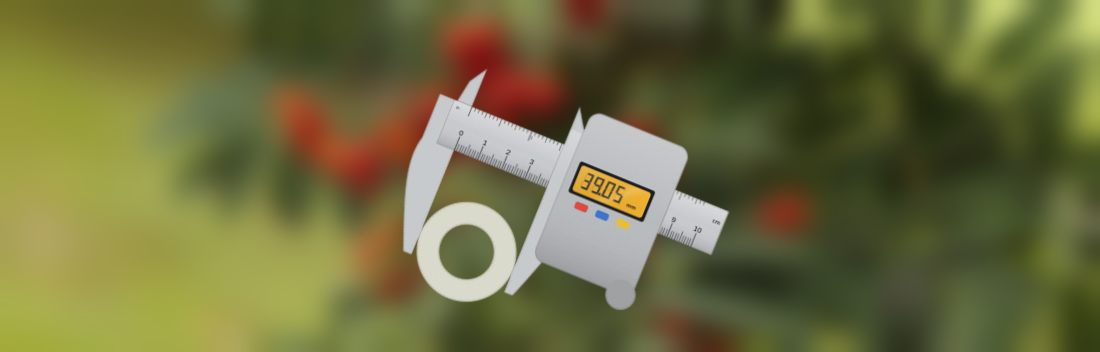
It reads 39.05,mm
